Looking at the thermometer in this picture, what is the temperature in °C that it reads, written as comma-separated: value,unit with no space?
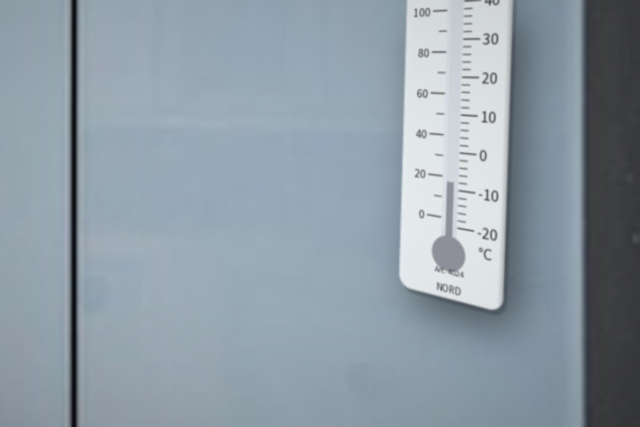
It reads -8,°C
